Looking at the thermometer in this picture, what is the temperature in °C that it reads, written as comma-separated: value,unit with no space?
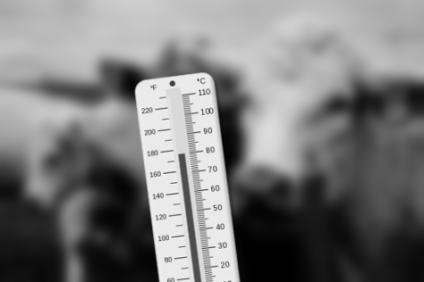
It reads 80,°C
